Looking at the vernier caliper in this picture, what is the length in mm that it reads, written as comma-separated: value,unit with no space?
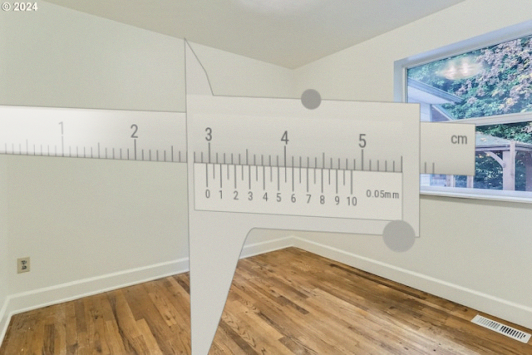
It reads 29.6,mm
